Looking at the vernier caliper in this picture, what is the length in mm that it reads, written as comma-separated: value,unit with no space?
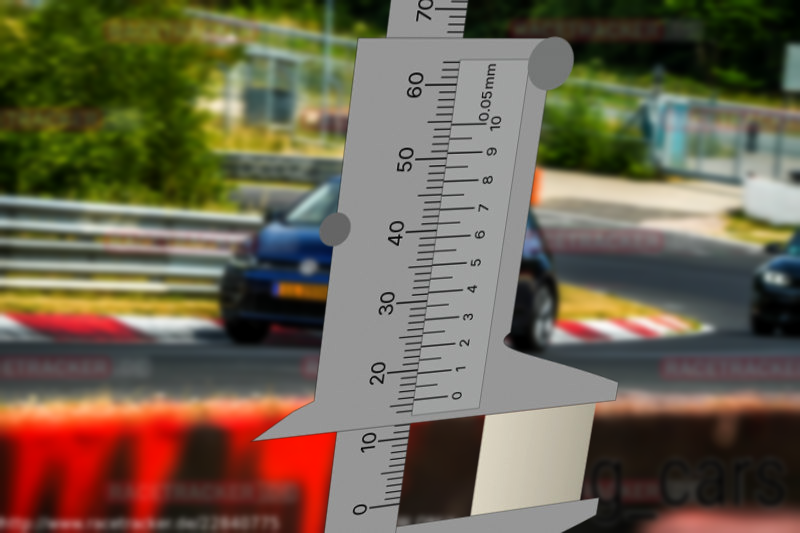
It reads 15.6,mm
